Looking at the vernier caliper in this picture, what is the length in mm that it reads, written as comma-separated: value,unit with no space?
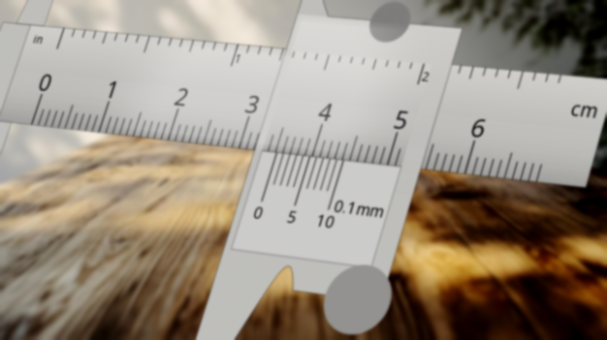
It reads 35.2,mm
